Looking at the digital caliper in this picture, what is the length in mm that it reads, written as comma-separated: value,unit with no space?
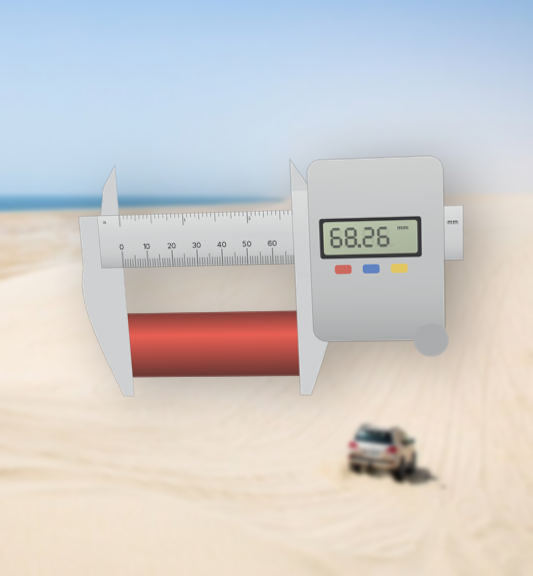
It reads 68.26,mm
